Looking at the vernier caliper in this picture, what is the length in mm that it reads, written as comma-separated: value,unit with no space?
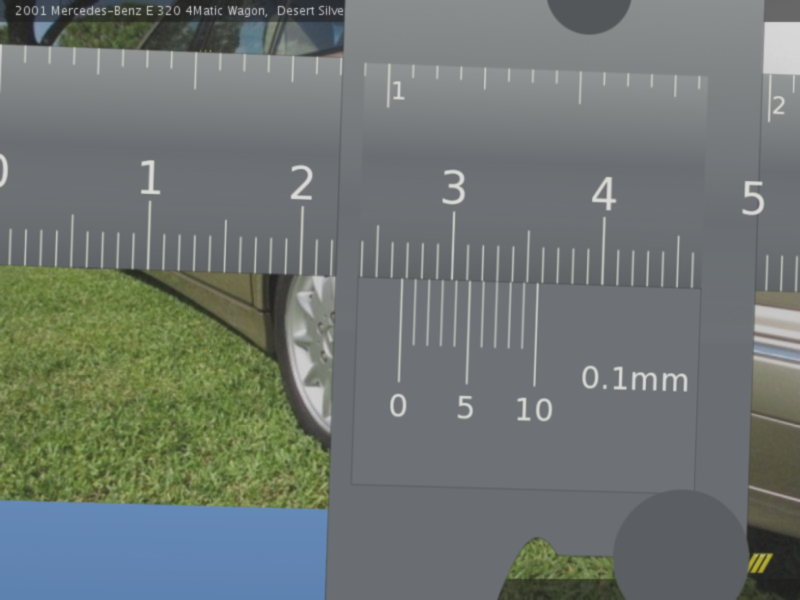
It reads 26.7,mm
